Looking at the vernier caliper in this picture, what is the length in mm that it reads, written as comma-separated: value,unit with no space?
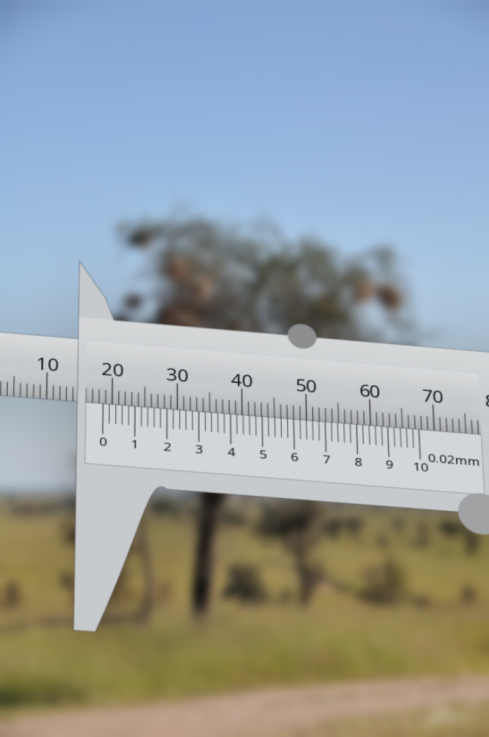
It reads 18.6,mm
